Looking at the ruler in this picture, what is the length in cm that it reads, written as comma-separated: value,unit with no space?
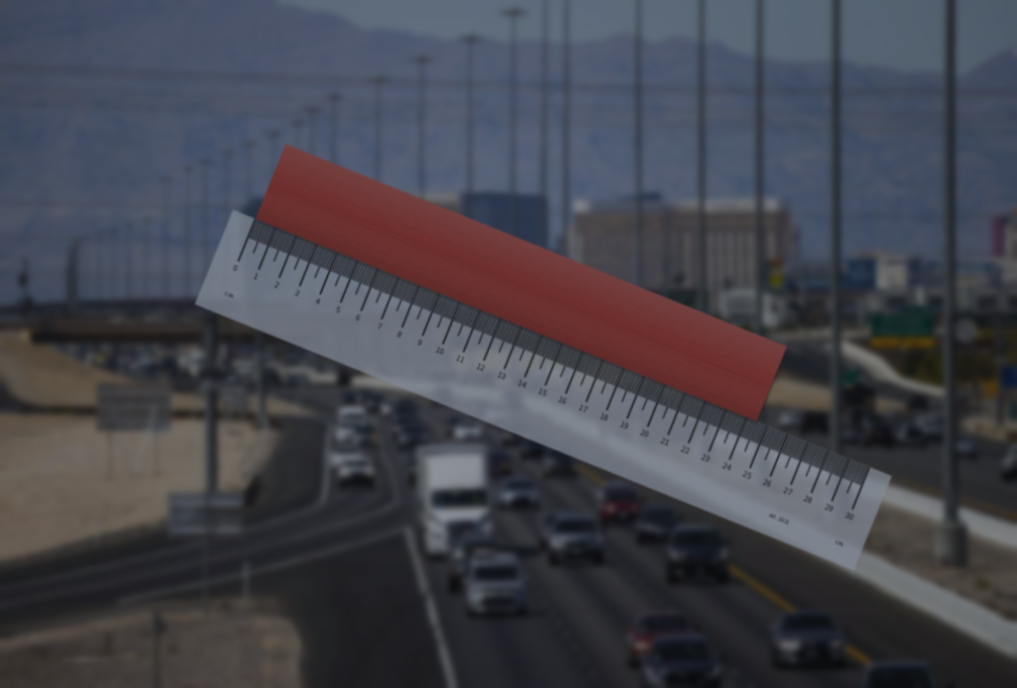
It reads 24.5,cm
